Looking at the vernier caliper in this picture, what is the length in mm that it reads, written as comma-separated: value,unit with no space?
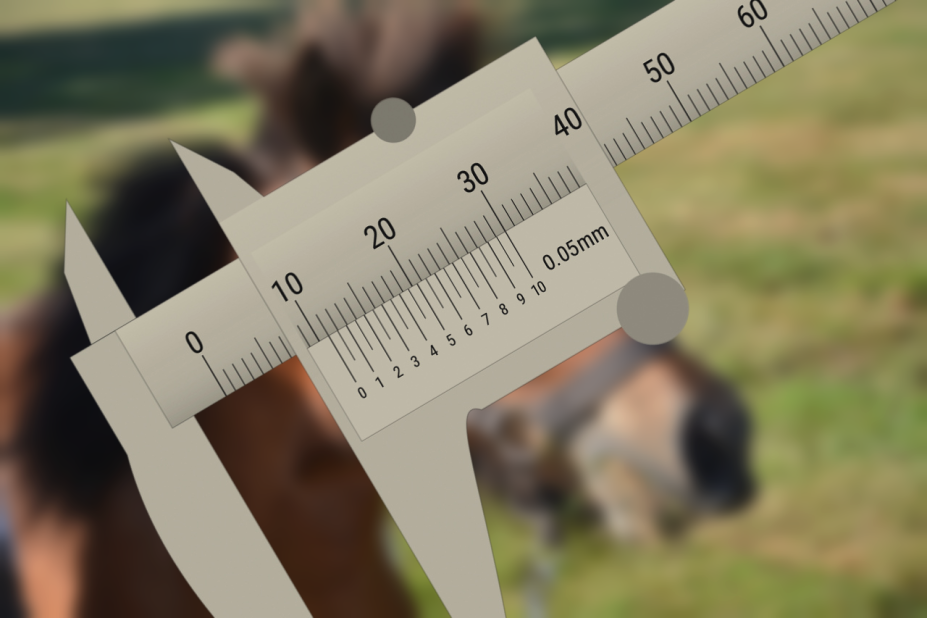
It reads 11.0,mm
